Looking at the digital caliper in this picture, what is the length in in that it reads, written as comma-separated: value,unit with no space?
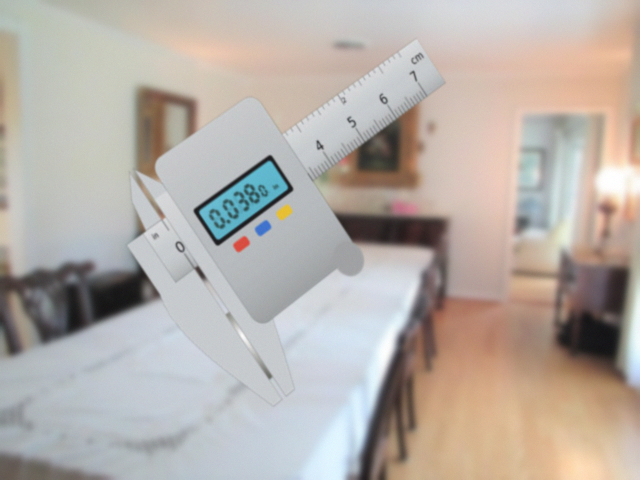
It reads 0.0380,in
